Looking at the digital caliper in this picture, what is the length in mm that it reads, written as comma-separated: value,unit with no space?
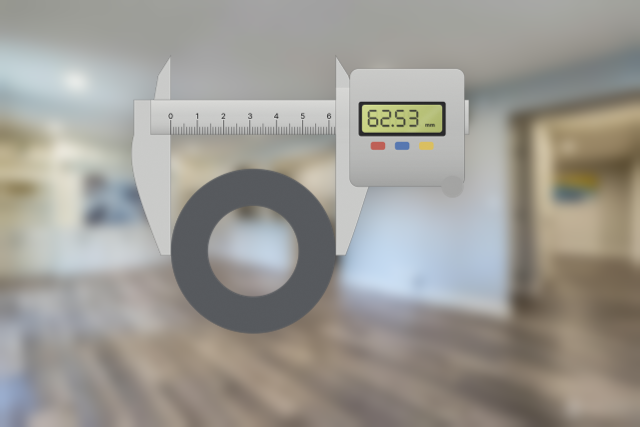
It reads 62.53,mm
